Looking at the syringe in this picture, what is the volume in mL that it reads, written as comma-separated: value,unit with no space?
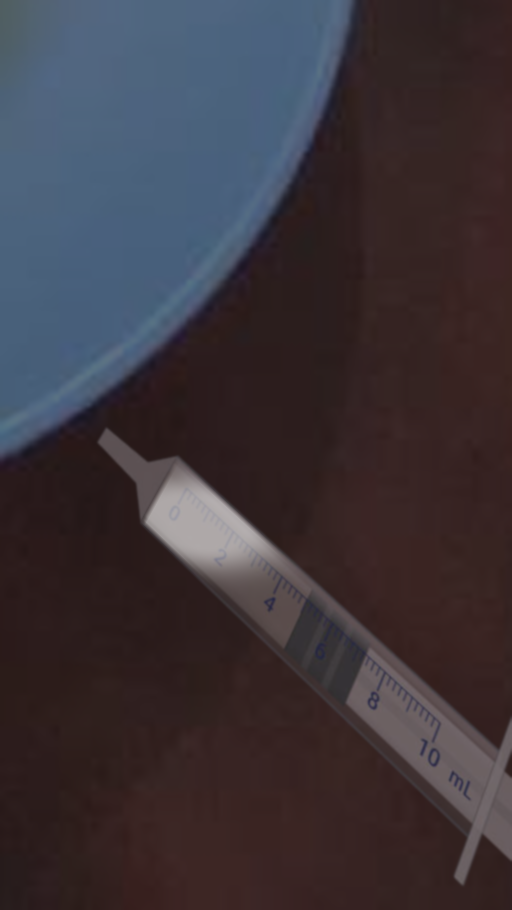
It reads 5,mL
